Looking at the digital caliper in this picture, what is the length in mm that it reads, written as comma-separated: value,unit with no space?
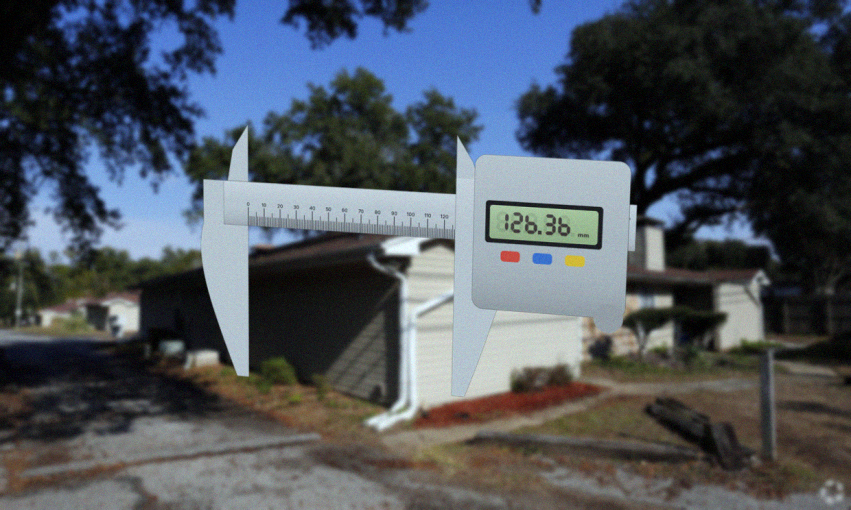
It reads 126.36,mm
